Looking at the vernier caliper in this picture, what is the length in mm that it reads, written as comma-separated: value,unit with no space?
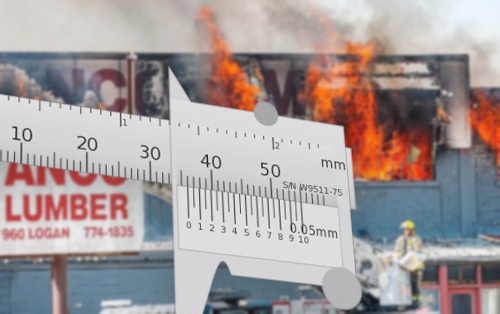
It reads 36.0,mm
